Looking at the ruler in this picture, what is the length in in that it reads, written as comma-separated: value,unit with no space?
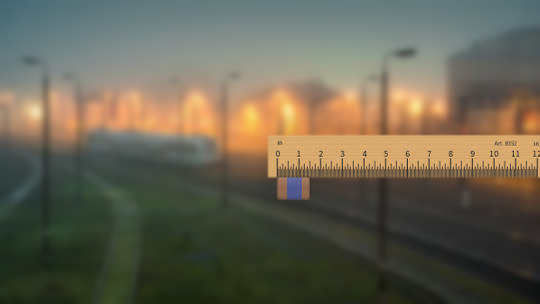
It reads 1.5,in
